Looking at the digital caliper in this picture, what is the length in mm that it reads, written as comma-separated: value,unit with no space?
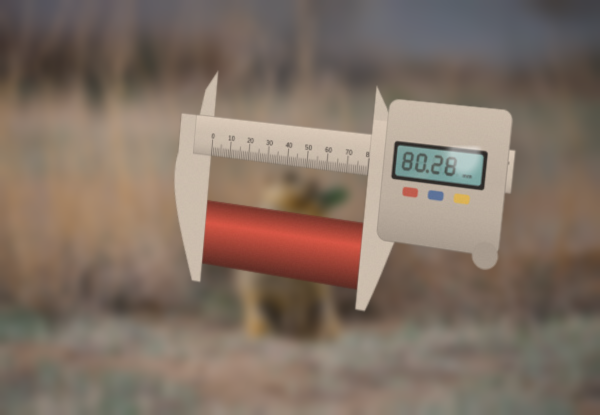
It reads 80.28,mm
